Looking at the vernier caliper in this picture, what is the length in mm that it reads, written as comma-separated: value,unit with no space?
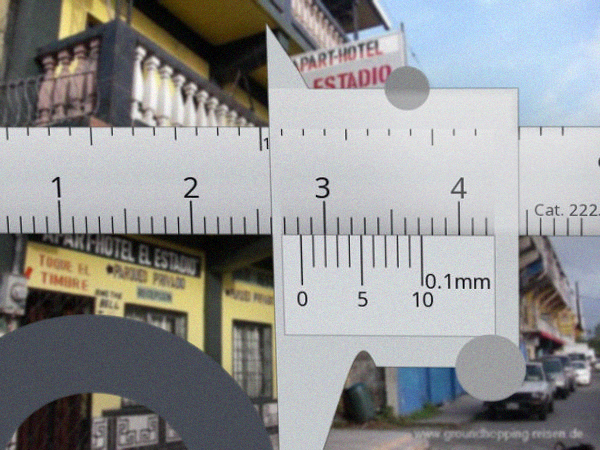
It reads 28.2,mm
